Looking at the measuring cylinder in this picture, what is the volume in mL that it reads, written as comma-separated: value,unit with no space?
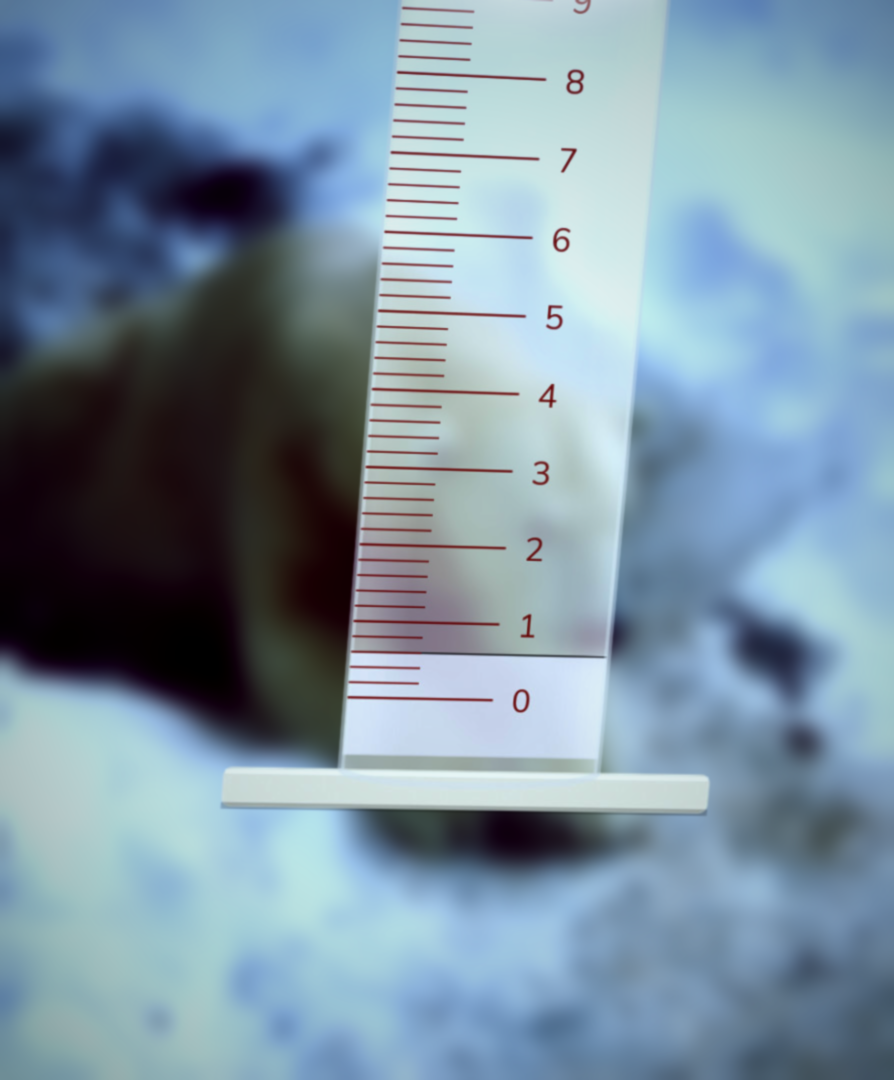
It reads 0.6,mL
